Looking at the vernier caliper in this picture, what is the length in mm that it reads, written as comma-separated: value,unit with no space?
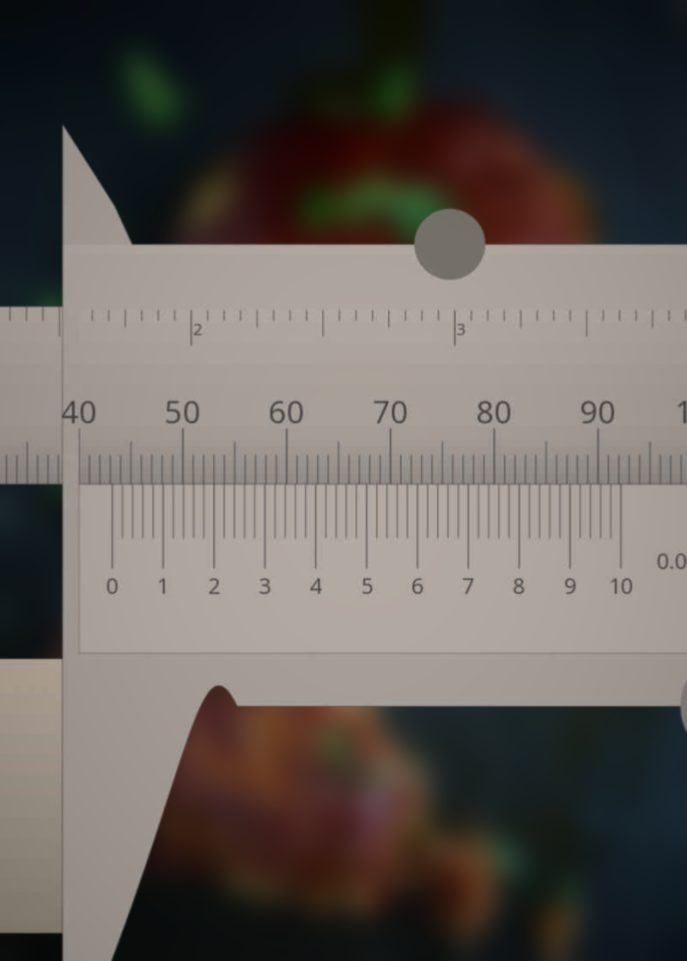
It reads 43.2,mm
